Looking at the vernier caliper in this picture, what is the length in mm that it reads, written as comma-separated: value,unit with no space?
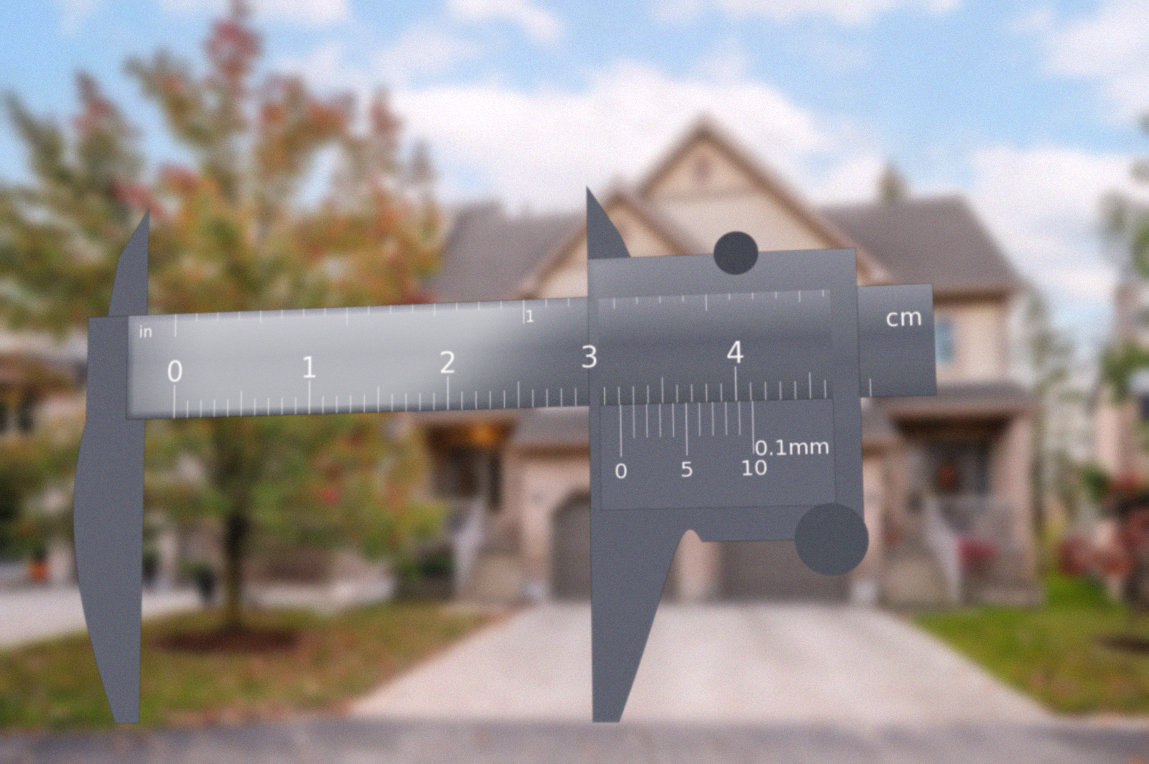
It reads 32.1,mm
